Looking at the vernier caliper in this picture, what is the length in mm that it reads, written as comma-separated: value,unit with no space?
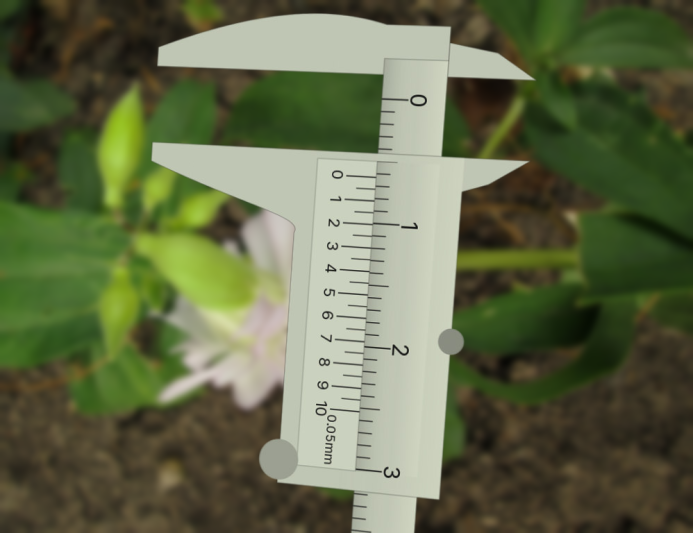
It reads 6.3,mm
